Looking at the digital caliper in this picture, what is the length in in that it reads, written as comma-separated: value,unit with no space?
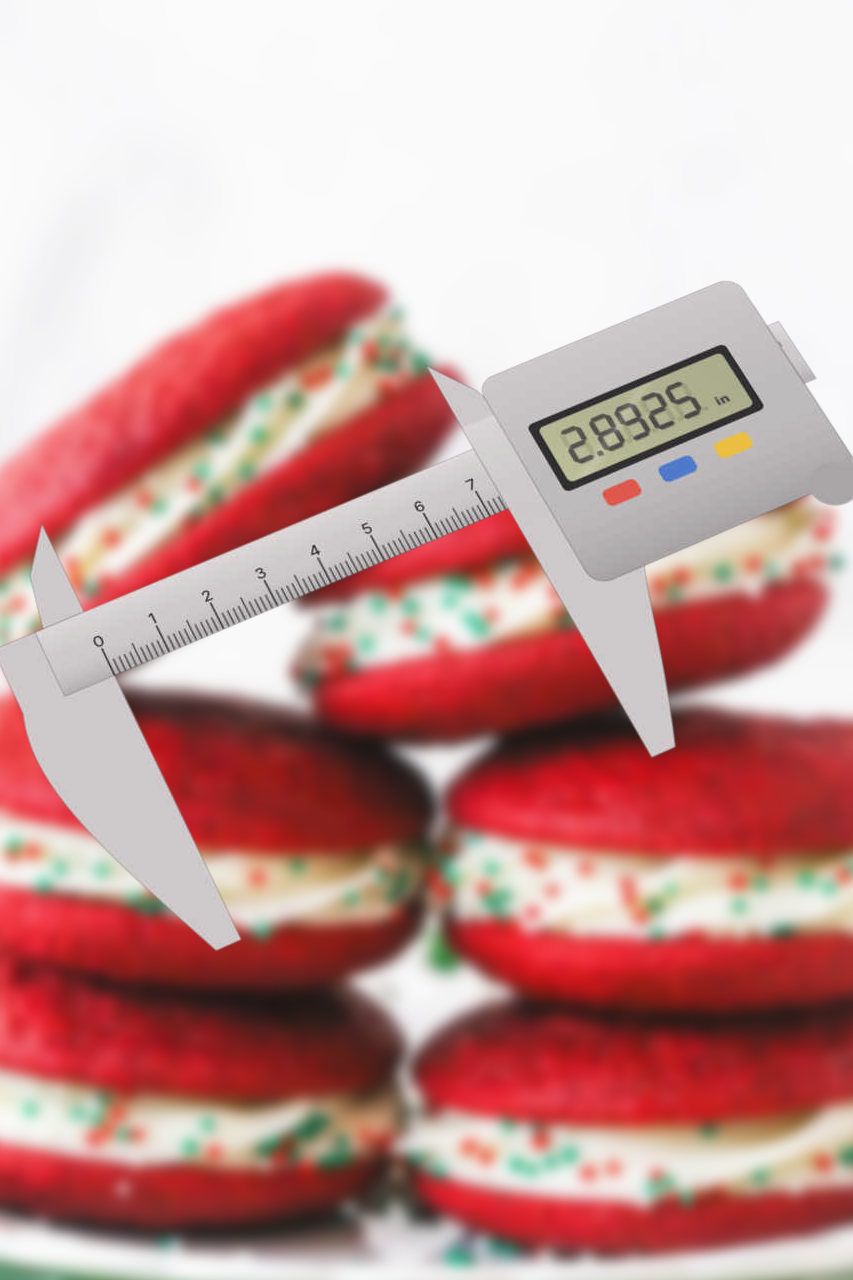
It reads 2.8925,in
